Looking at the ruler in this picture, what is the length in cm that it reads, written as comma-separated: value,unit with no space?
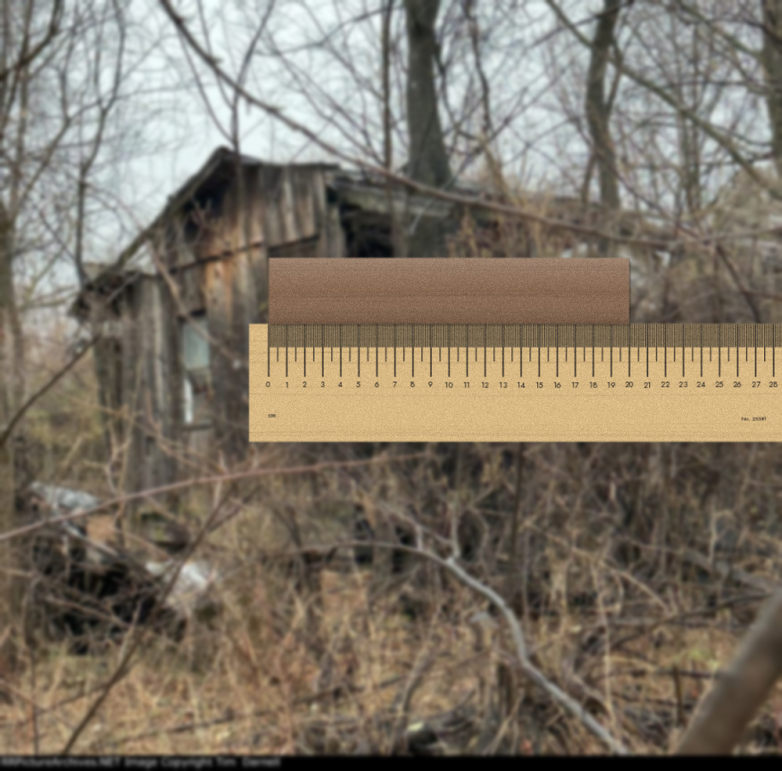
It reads 20,cm
